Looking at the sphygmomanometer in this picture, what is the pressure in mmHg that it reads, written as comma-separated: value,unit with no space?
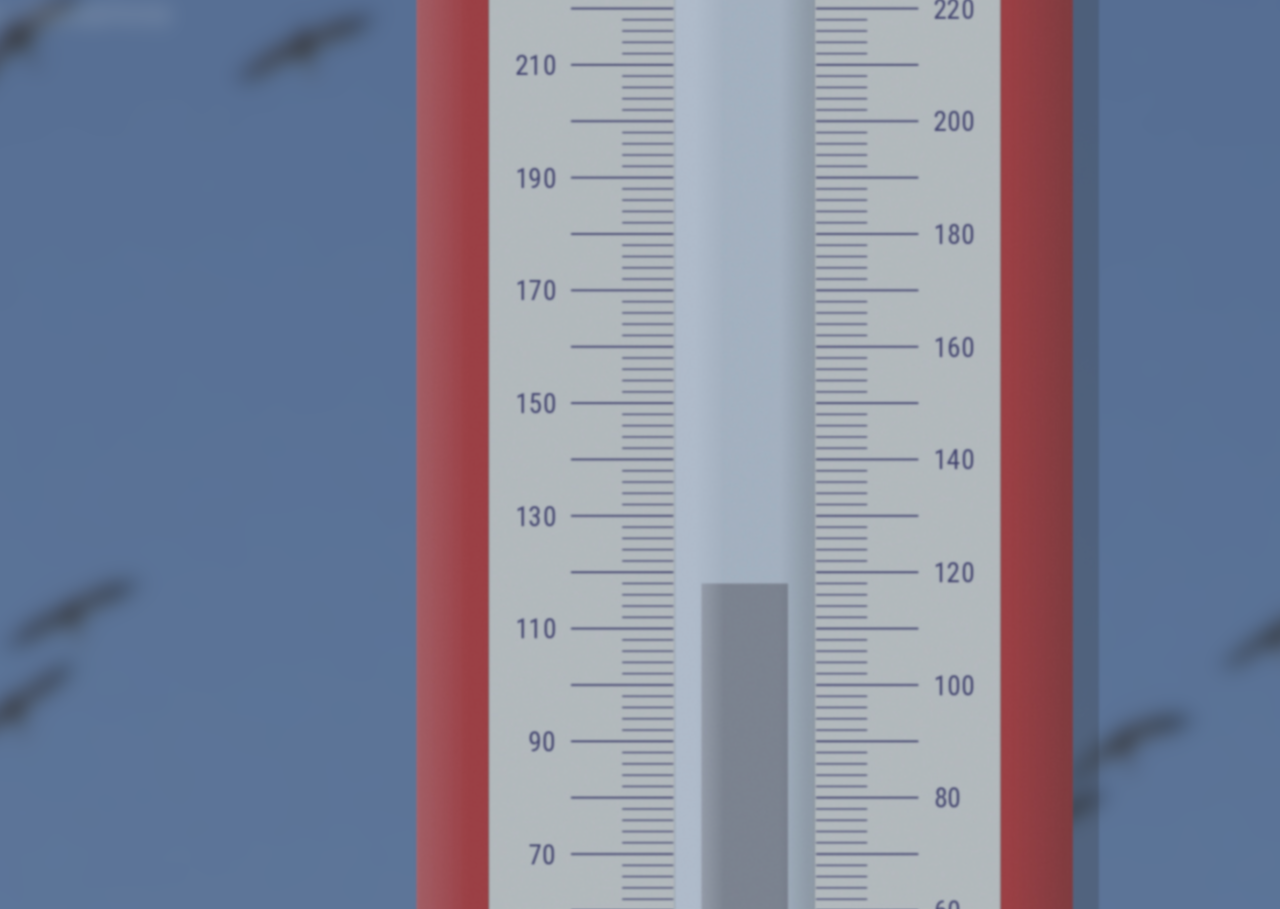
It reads 118,mmHg
